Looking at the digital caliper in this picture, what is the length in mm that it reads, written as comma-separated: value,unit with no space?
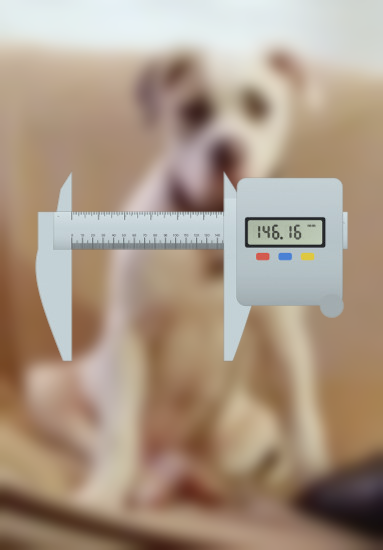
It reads 146.16,mm
